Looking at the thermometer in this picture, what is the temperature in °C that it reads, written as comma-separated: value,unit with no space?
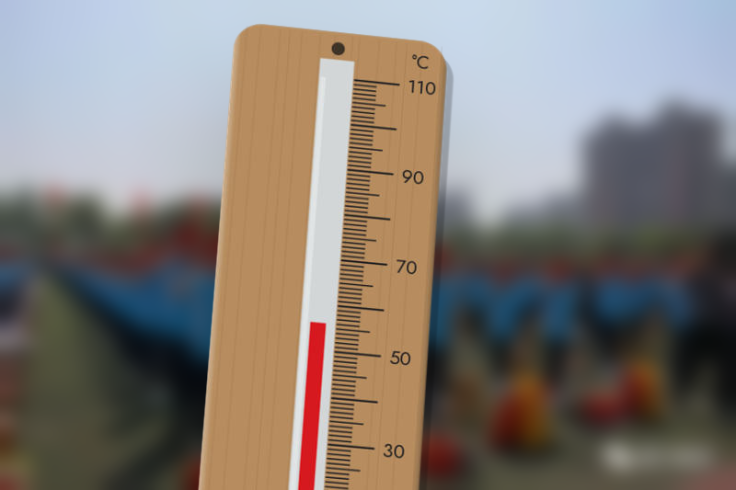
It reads 56,°C
